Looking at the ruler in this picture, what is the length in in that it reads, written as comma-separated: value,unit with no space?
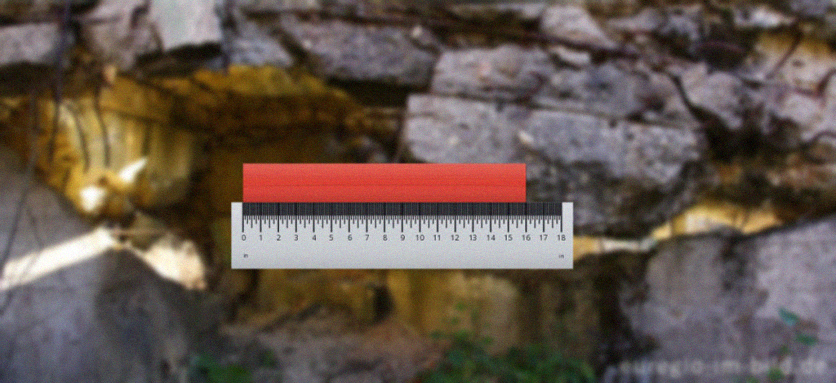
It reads 16,in
